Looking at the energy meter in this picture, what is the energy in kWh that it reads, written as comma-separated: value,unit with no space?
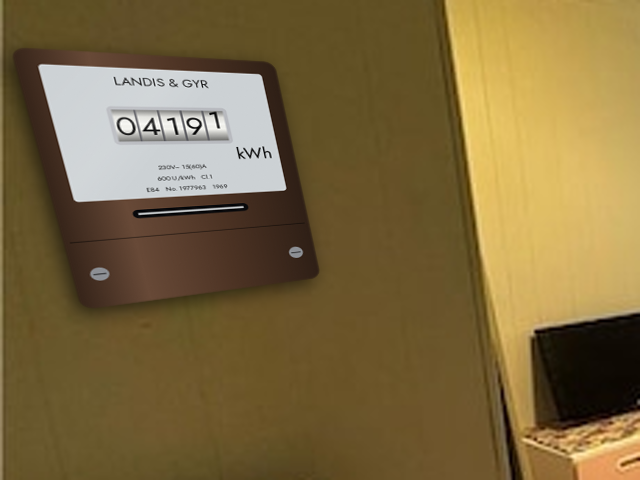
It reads 4191,kWh
